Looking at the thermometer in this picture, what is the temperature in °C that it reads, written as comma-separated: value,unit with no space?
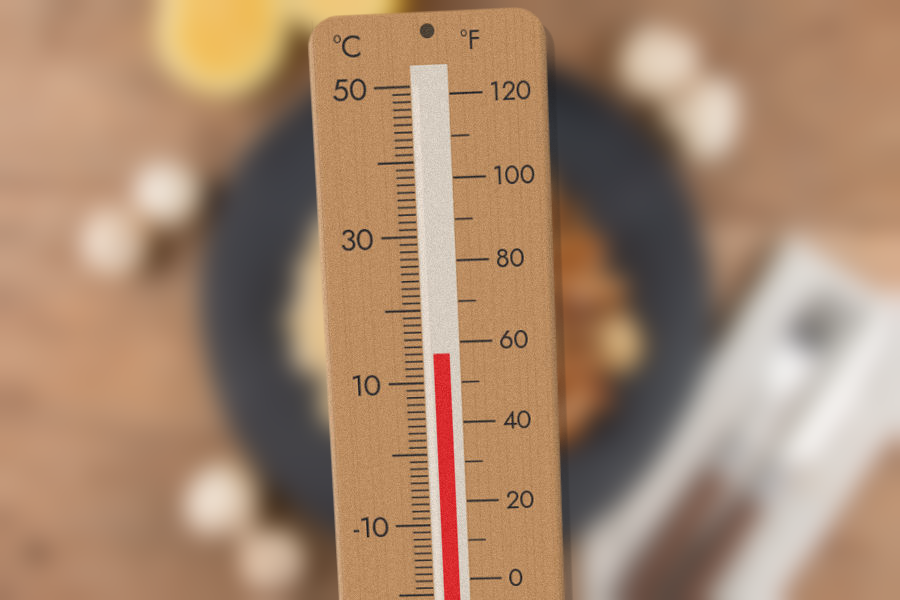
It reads 14,°C
